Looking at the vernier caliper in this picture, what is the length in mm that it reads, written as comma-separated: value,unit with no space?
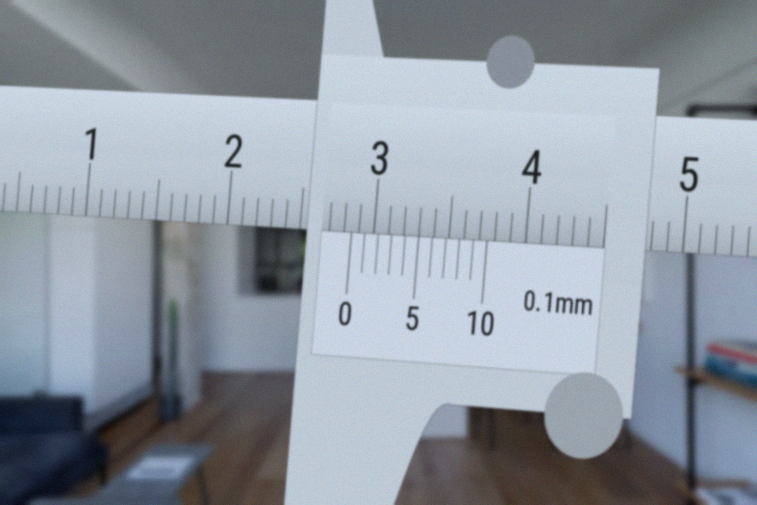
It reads 28.5,mm
